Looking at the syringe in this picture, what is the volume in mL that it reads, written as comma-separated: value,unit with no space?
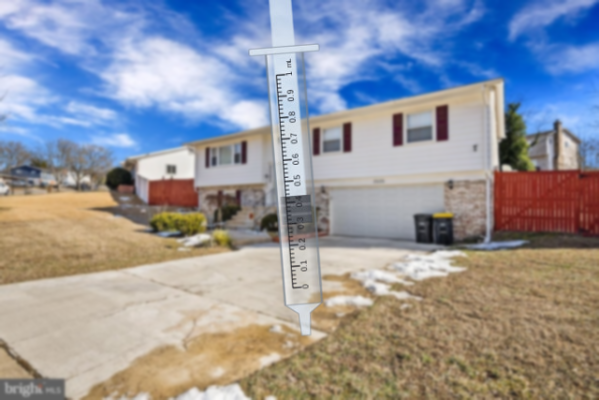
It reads 0.3,mL
